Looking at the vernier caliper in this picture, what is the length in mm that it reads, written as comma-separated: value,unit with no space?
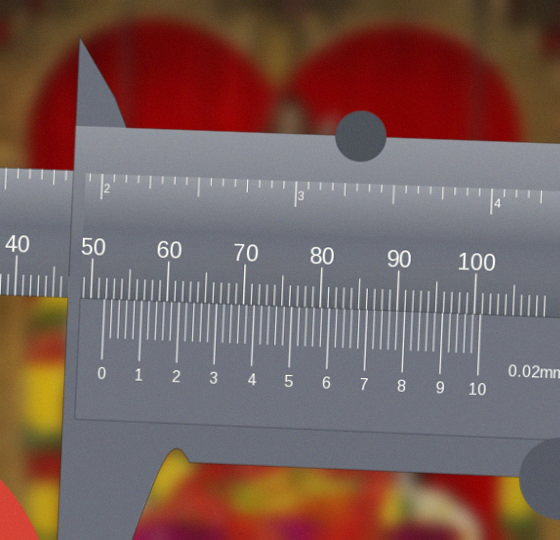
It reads 51.8,mm
